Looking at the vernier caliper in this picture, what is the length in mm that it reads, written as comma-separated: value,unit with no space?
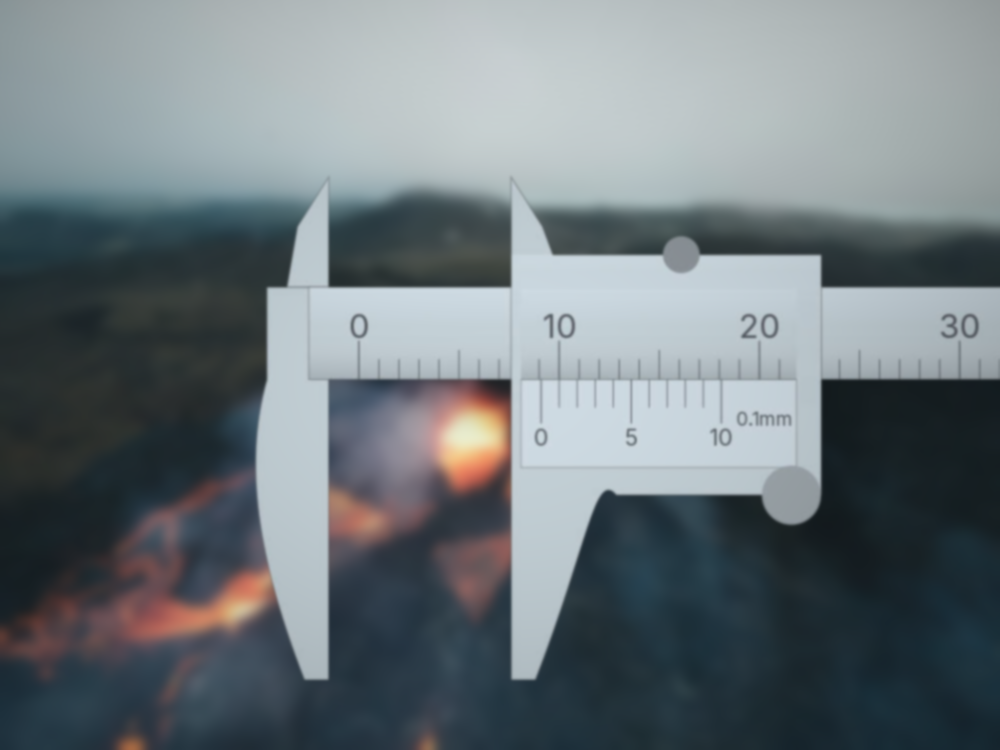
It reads 9.1,mm
